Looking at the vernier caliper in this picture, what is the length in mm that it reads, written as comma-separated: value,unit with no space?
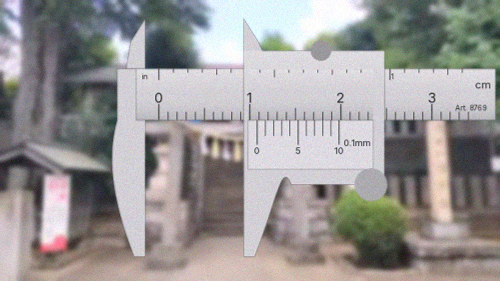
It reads 10.8,mm
